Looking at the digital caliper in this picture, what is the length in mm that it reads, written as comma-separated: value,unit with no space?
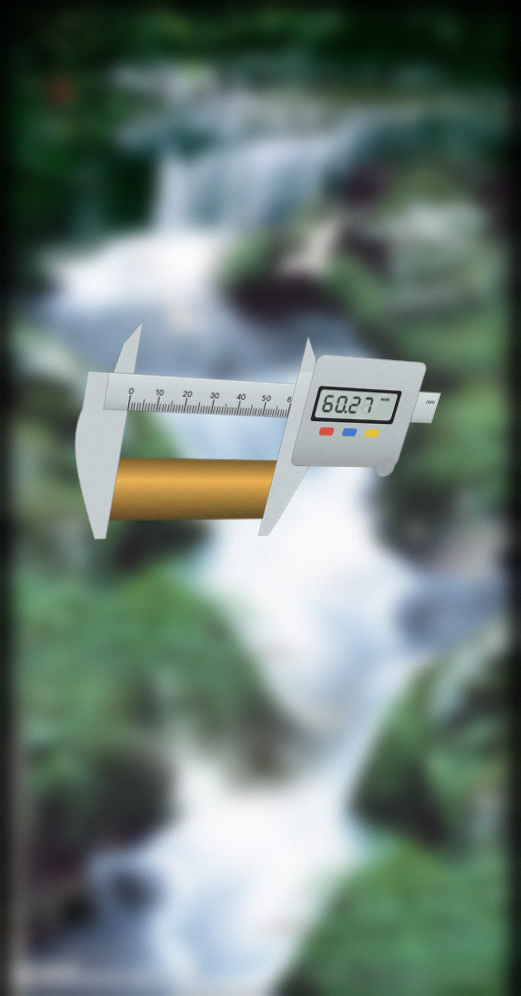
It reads 60.27,mm
